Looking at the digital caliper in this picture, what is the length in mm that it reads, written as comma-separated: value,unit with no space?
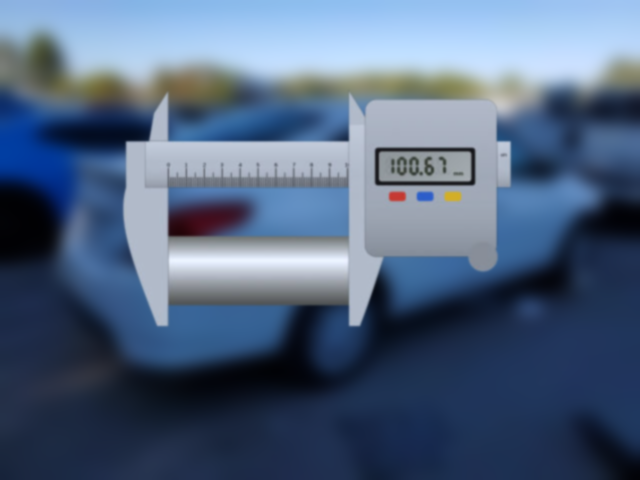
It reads 100.67,mm
